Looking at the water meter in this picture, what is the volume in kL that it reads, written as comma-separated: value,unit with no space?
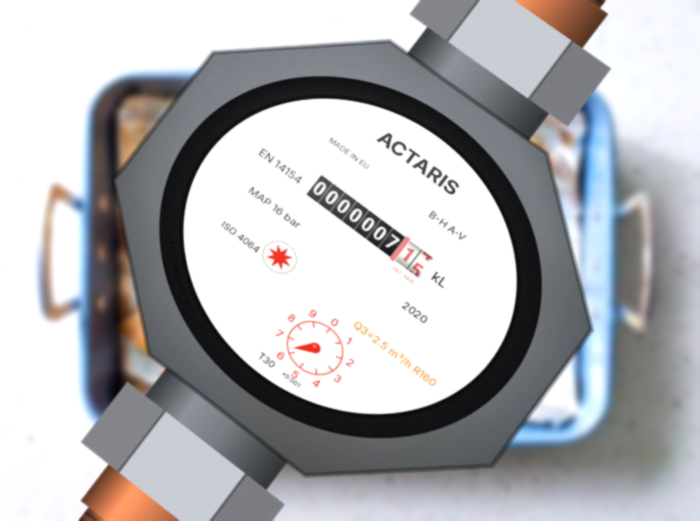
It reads 7.146,kL
